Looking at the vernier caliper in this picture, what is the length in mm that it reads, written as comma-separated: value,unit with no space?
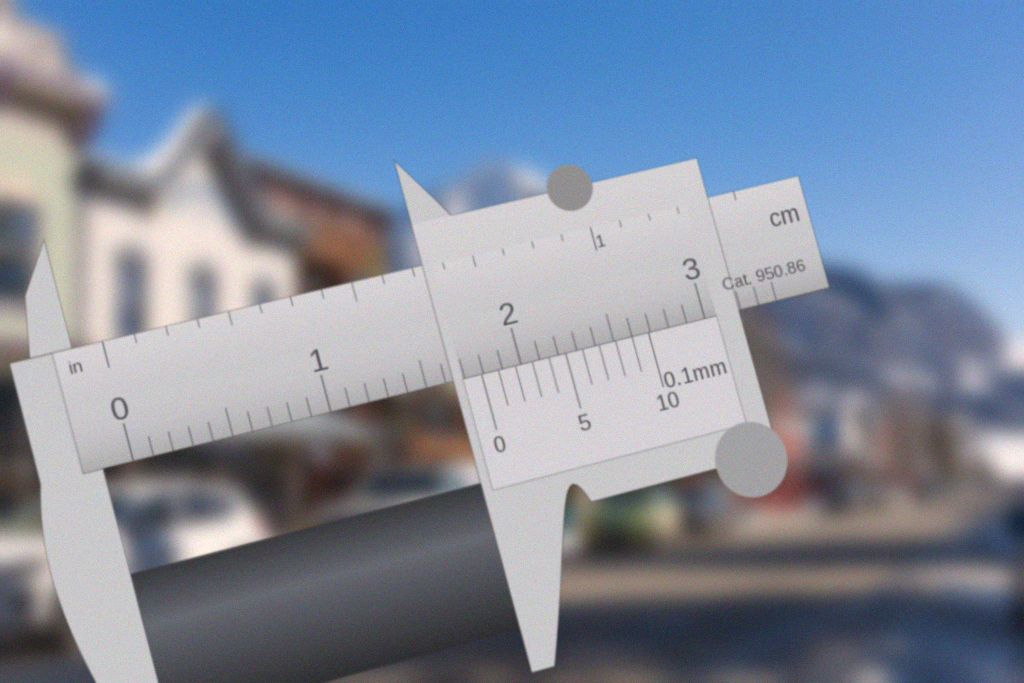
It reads 17.9,mm
